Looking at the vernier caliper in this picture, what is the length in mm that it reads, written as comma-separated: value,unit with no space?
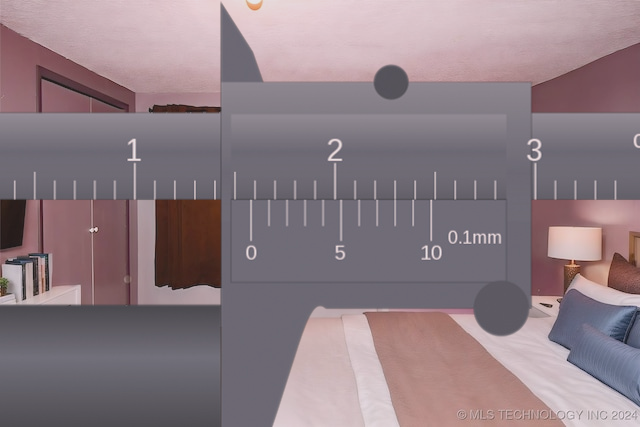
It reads 15.8,mm
